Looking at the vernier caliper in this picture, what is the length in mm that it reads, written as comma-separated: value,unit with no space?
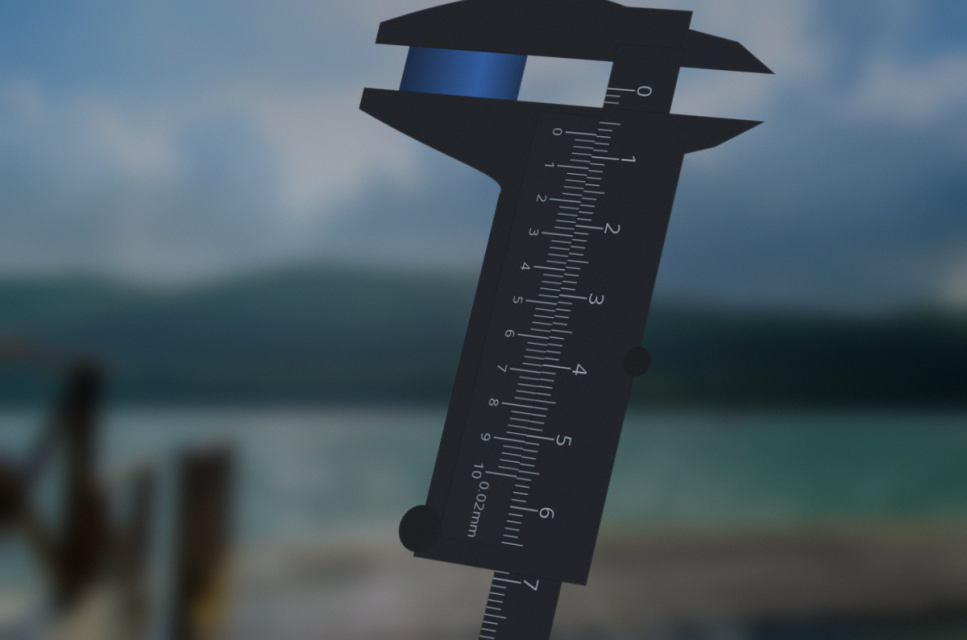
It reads 6.8,mm
